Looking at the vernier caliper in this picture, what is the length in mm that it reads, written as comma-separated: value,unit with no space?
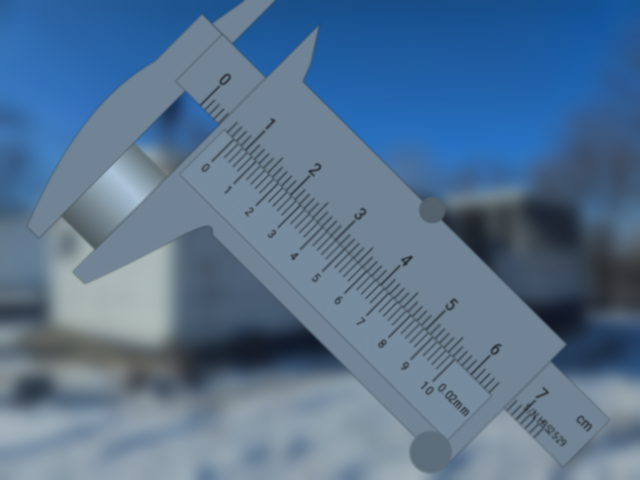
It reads 7.5,mm
